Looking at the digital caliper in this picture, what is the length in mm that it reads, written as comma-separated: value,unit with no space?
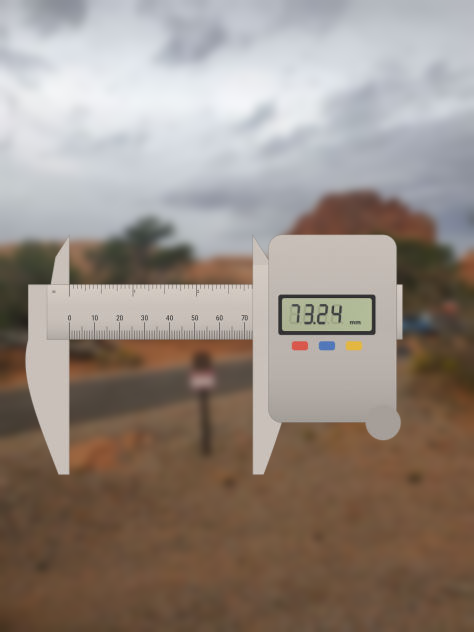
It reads 73.24,mm
